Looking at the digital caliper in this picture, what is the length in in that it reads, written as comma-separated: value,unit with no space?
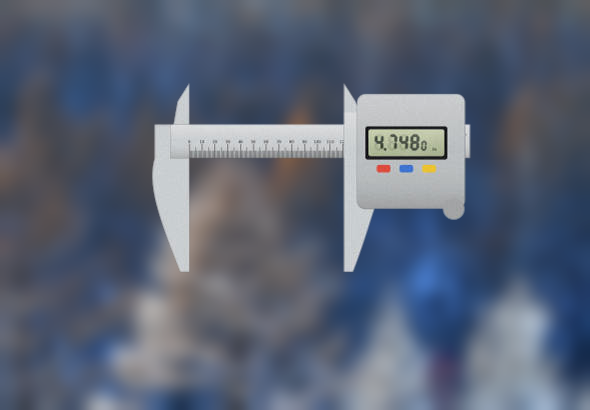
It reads 4.7480,in
